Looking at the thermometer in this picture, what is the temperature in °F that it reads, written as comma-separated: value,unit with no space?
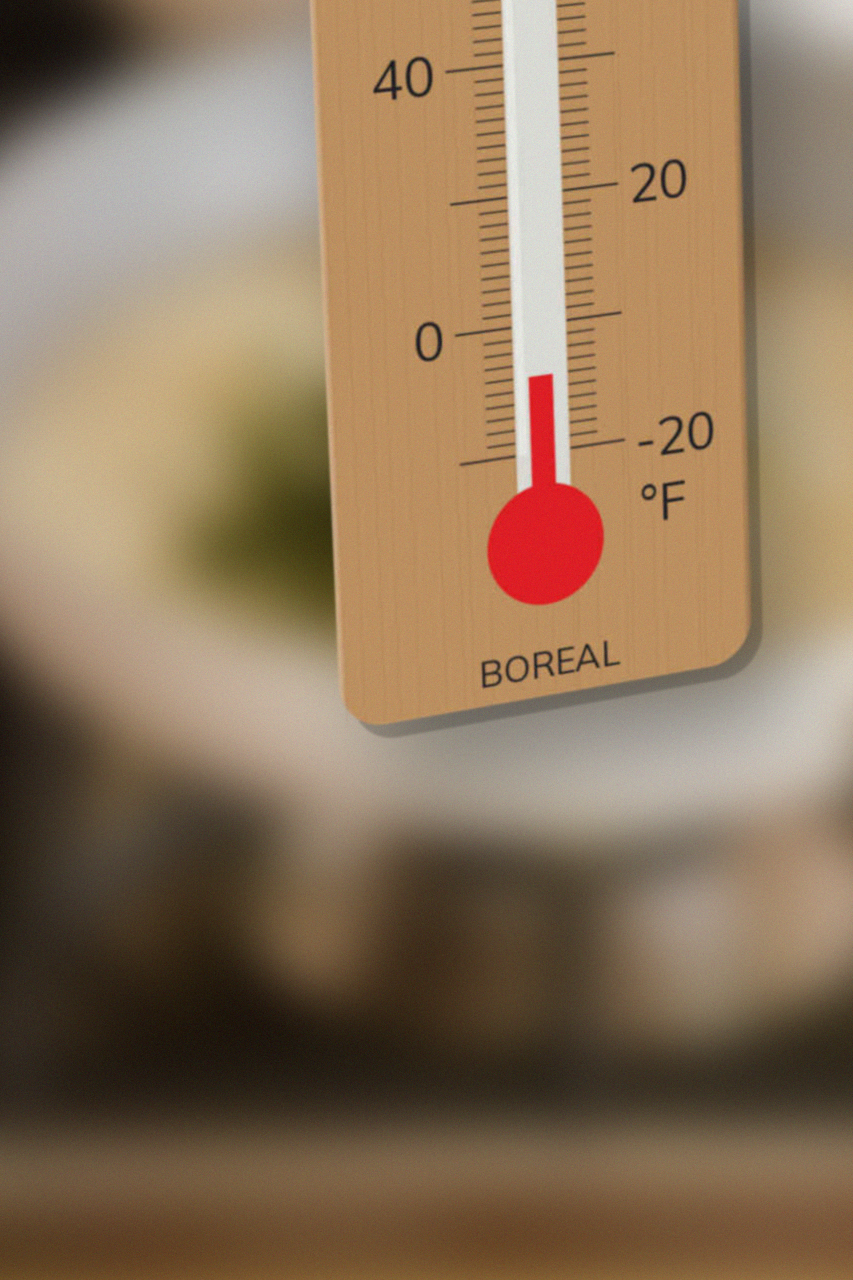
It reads -8,°F
